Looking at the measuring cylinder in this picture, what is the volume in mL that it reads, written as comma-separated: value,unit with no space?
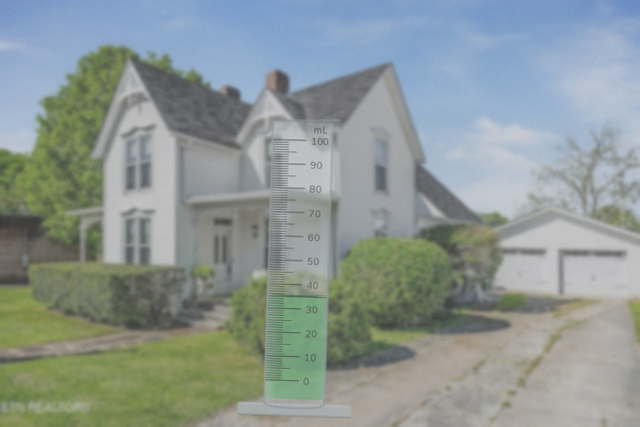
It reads 35,mL
